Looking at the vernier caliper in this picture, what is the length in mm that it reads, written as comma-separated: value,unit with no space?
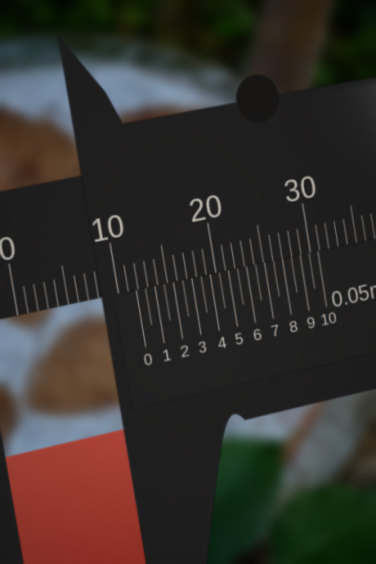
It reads 11.8,mm
